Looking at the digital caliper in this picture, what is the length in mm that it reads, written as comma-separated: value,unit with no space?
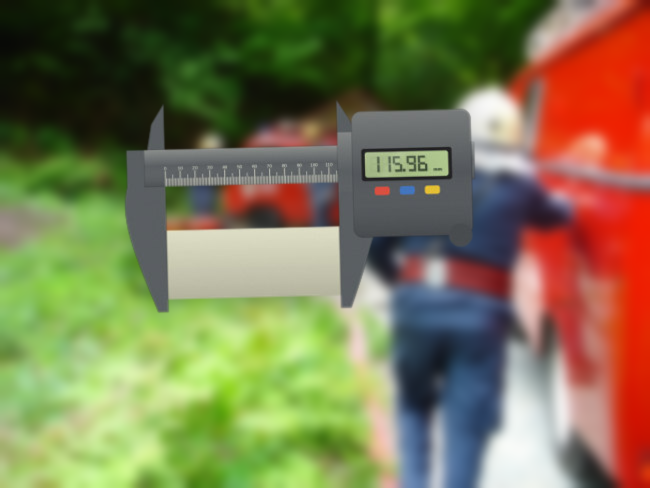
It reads 115.96,mm
